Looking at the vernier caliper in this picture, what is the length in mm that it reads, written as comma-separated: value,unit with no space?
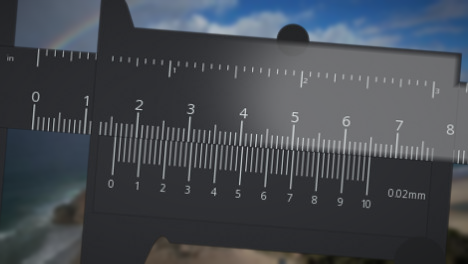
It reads 16.0,mm
